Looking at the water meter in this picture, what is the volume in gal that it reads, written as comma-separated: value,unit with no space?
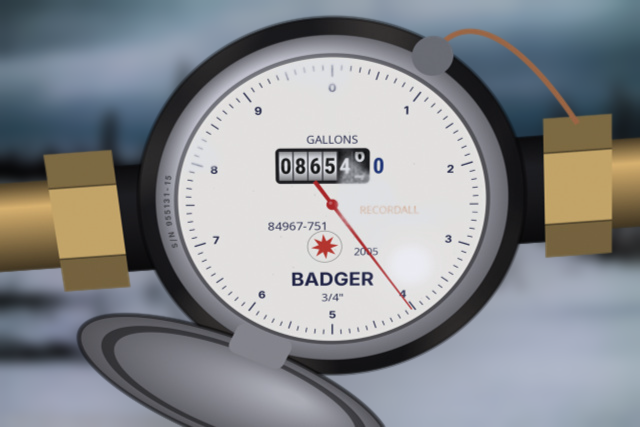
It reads 865464.0,gal
